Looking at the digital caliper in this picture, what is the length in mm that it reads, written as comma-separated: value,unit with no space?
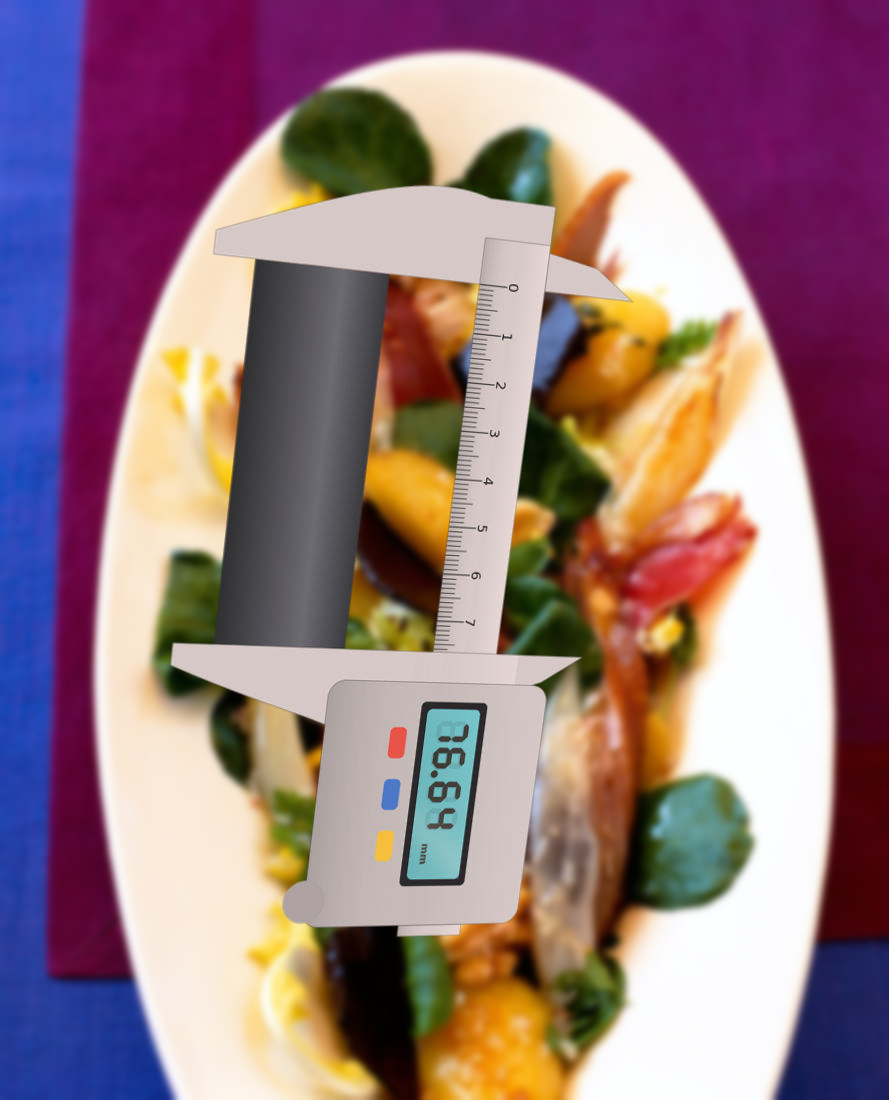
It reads 76.64,mm
